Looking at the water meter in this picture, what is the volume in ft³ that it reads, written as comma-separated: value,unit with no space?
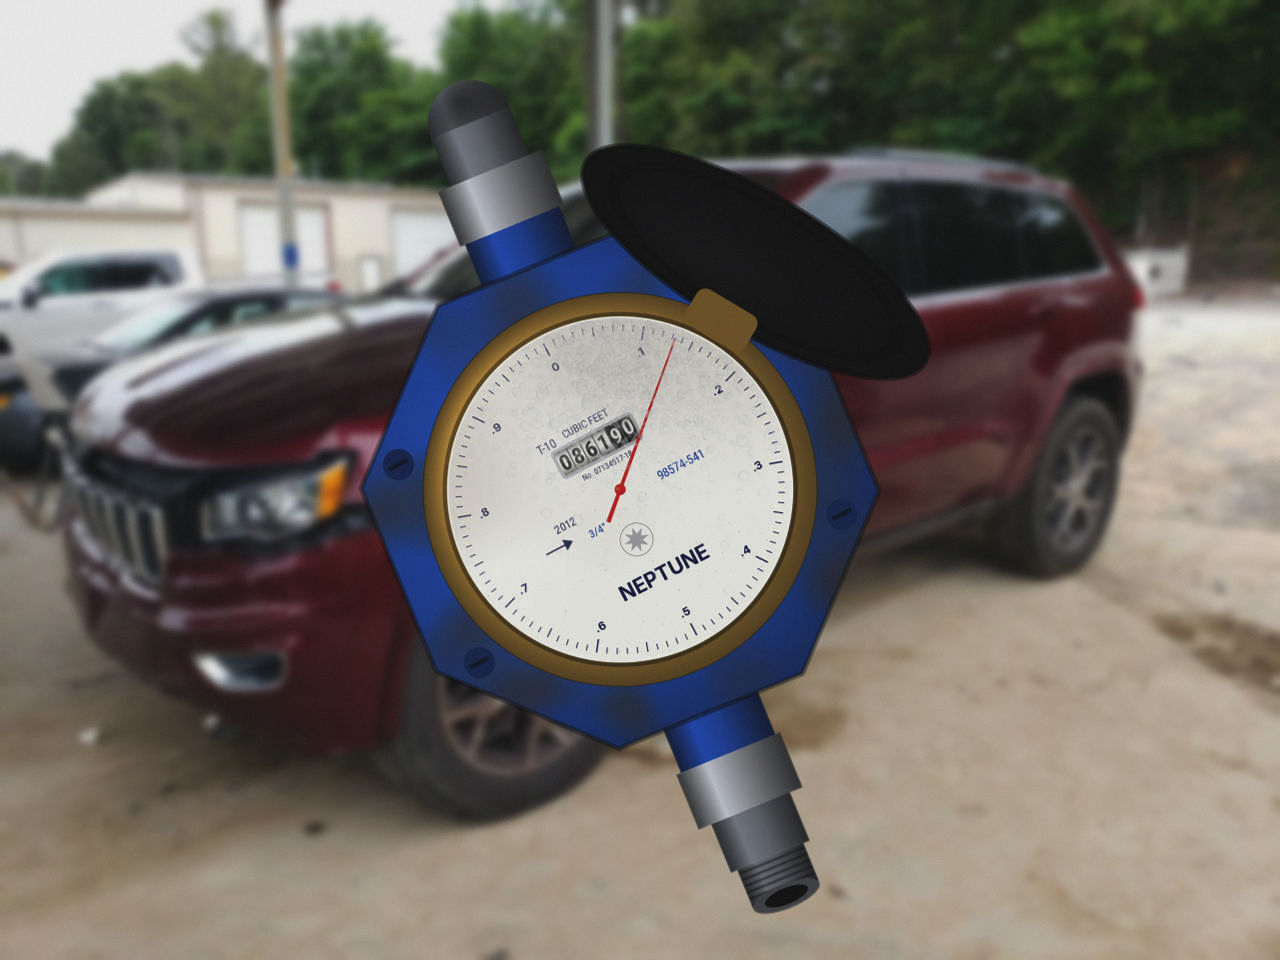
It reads 86190.13,ft³
